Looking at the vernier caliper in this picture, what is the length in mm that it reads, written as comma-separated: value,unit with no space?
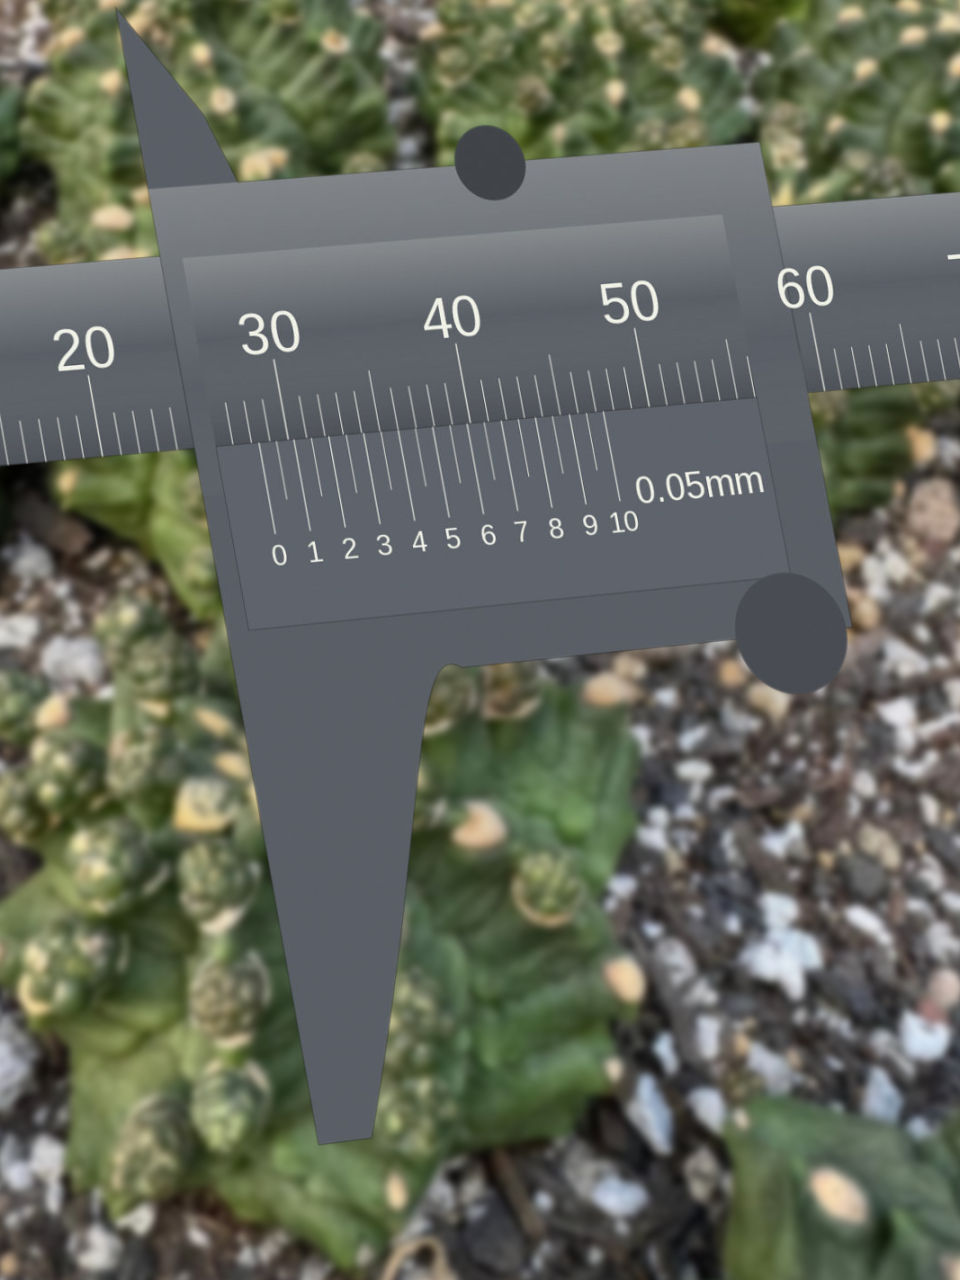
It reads 28.4,mm
